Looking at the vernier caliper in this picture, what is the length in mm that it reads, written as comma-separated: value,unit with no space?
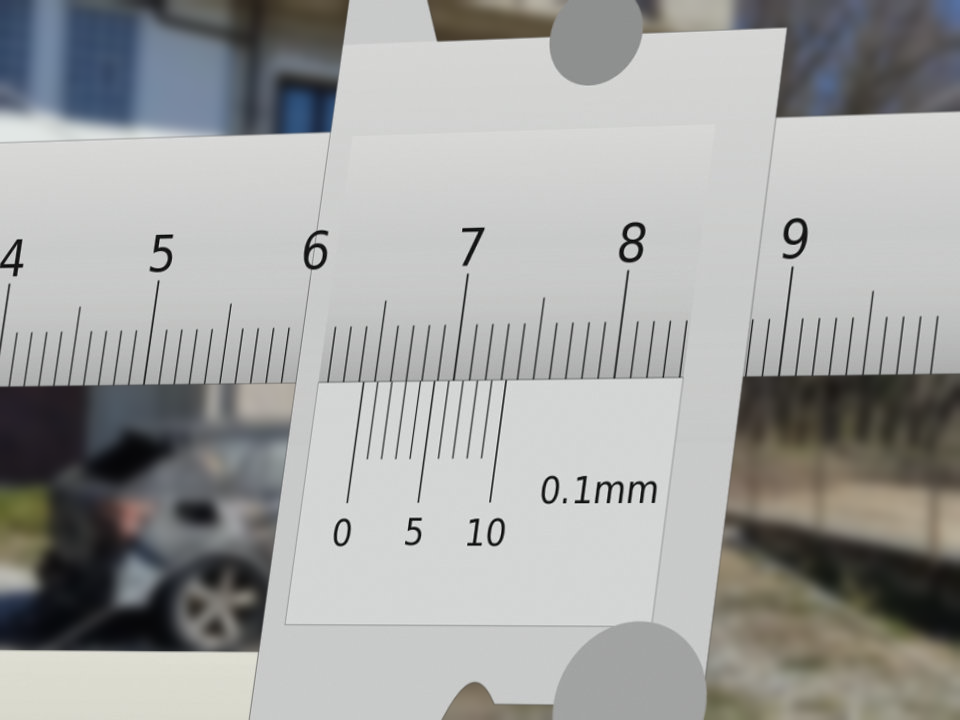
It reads 64.3,mm
